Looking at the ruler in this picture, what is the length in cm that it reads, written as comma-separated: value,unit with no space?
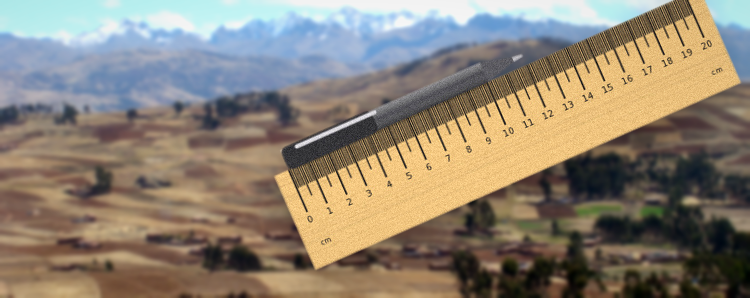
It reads 12,cm
